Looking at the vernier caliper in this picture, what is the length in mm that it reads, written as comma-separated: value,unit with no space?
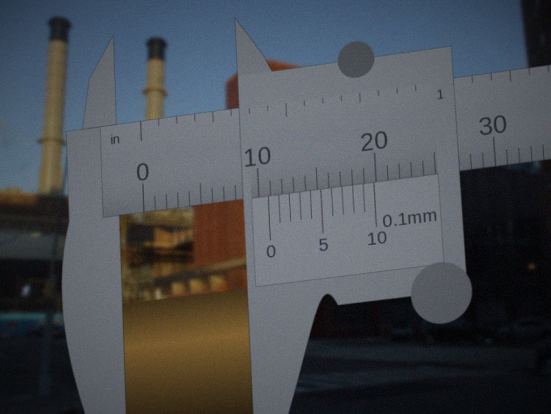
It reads 10.8,mm
